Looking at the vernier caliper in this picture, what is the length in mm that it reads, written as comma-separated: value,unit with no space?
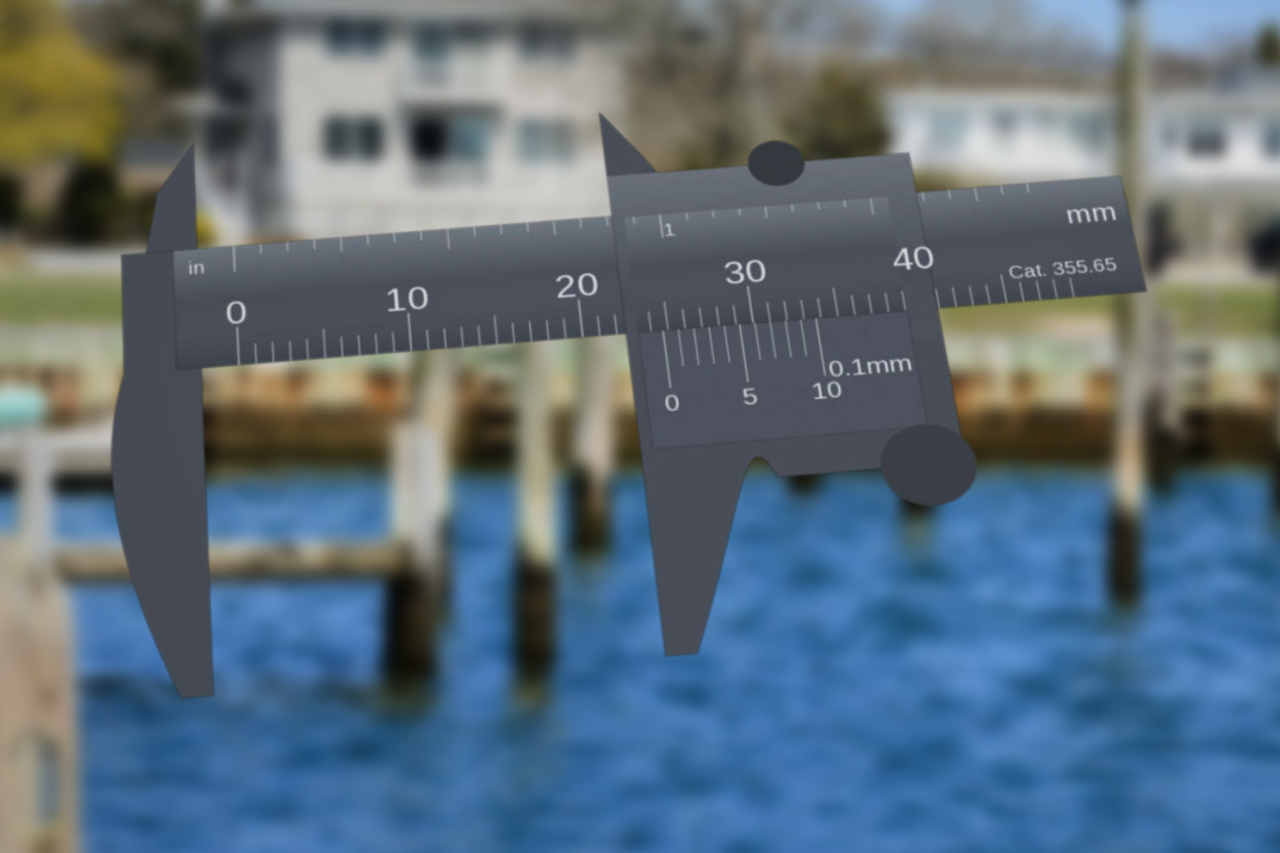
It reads 24.7,mm
